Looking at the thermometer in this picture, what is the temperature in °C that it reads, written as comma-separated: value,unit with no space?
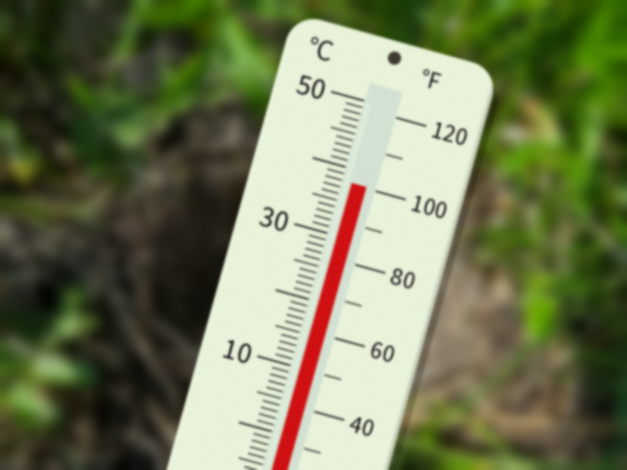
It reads 38,°C
